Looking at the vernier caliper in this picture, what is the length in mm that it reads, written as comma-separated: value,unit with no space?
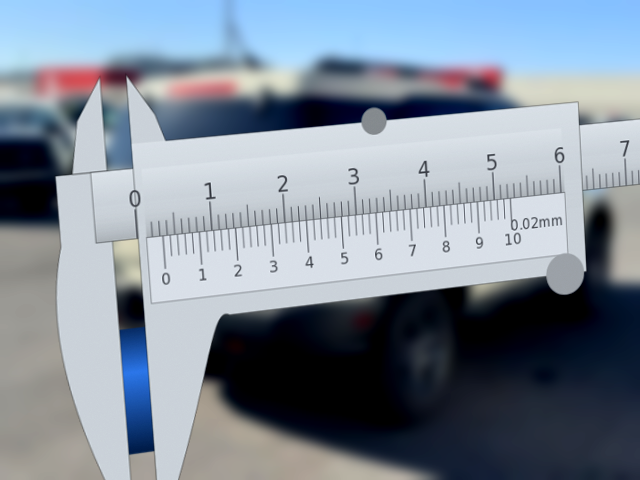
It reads 3.4,mm
